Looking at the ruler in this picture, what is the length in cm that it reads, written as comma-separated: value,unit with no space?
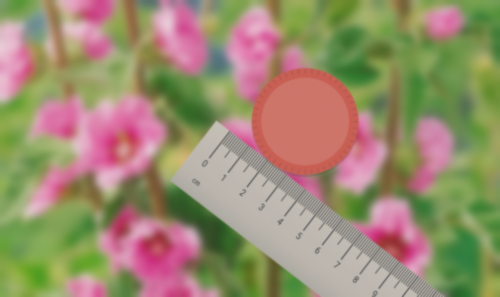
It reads 4.5,cm
